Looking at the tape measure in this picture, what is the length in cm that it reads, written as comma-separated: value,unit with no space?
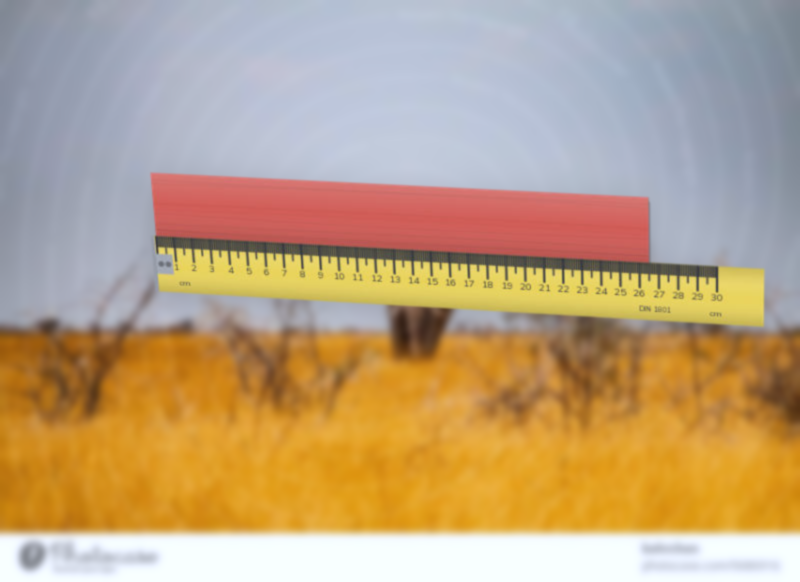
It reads 26.5,cm
